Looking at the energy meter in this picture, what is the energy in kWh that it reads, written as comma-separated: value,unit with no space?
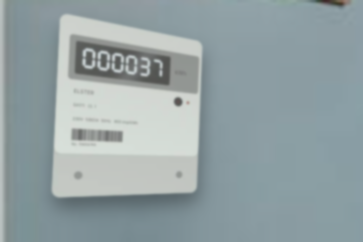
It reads 37,kWh
